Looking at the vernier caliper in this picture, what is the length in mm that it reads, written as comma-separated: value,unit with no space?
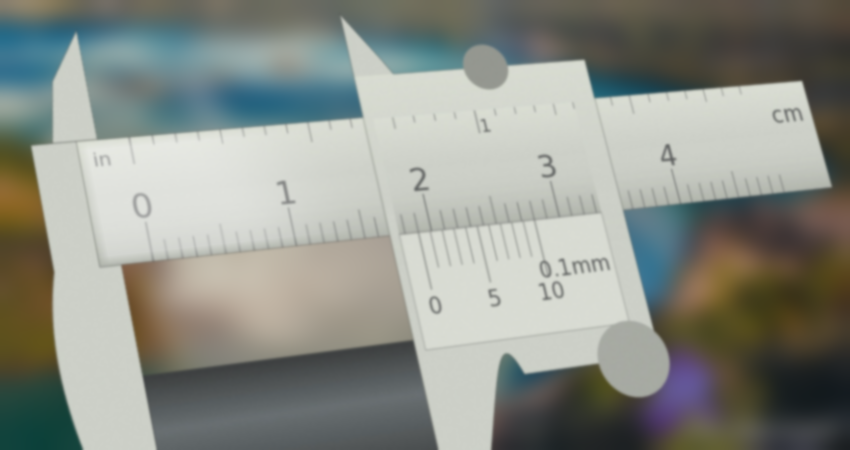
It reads 19.0,mm
